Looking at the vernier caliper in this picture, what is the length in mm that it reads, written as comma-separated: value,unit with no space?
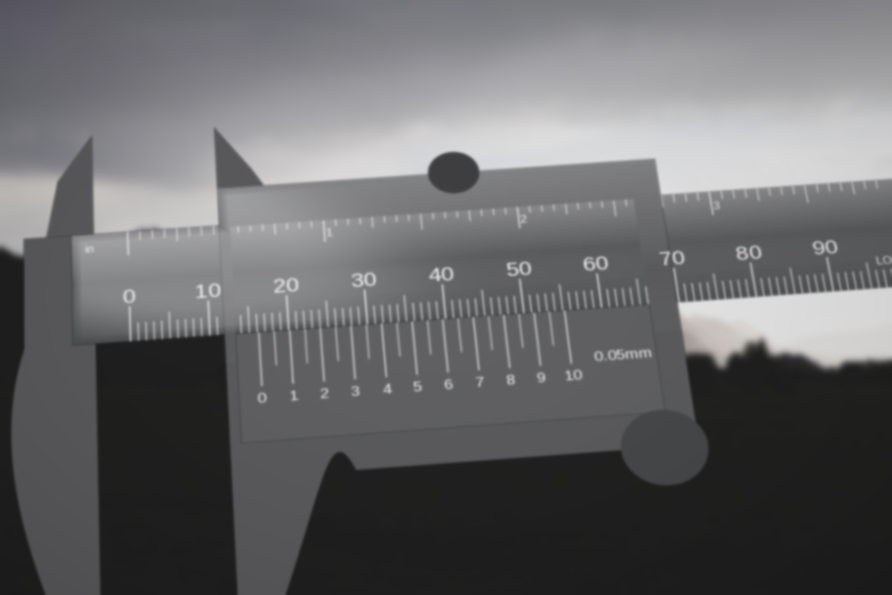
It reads 16.2,mm
